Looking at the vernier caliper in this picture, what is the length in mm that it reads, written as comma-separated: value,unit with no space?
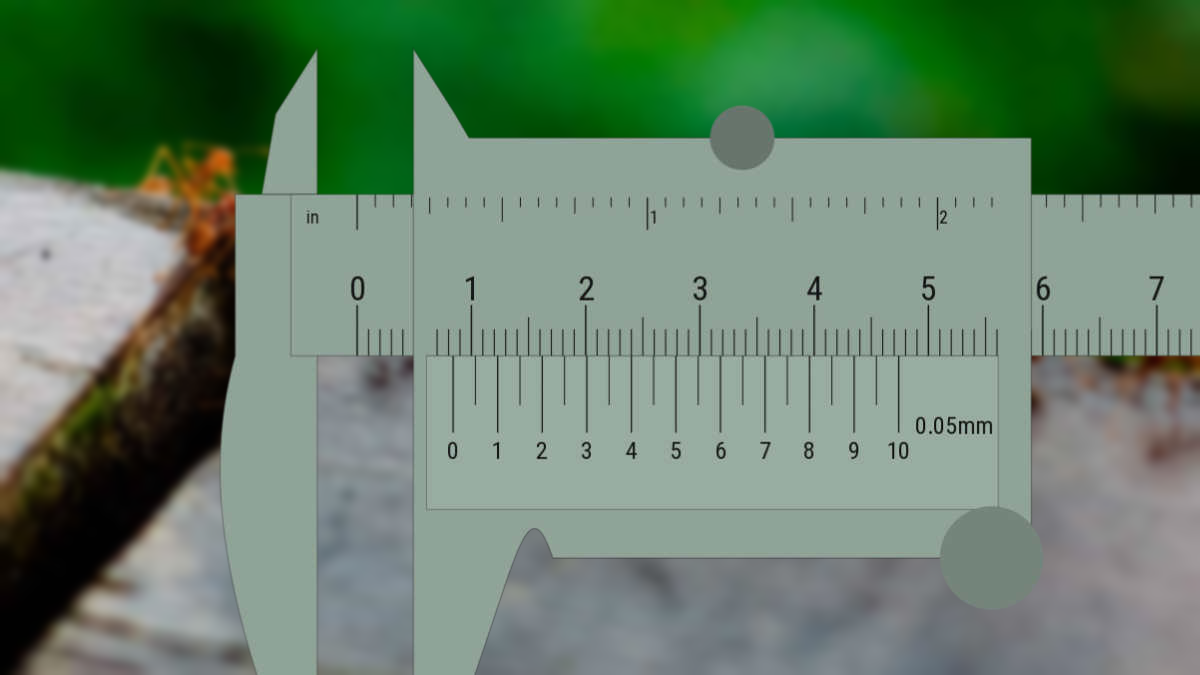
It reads 8.4,mm
